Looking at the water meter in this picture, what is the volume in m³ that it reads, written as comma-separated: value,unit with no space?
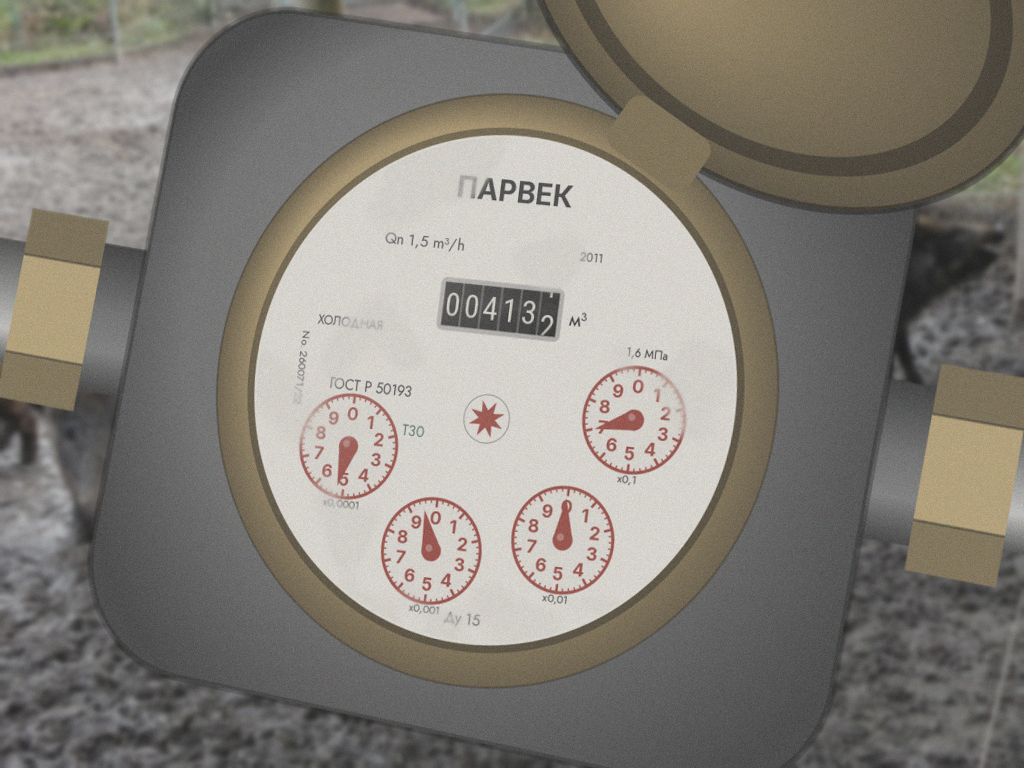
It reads 4131.6995,m³
